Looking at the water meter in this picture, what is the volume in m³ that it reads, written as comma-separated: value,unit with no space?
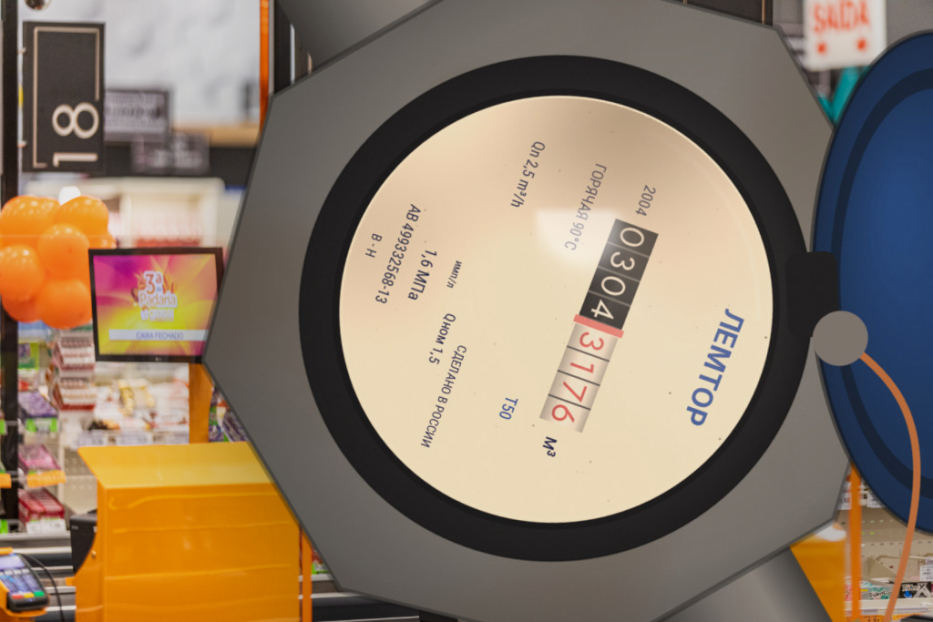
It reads 304.3176,m³
